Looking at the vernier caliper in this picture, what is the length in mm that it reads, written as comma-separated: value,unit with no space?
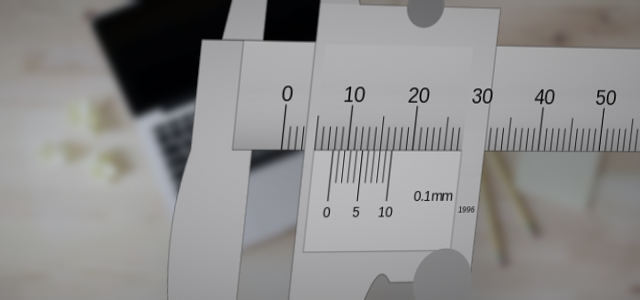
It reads 7.8,mm
